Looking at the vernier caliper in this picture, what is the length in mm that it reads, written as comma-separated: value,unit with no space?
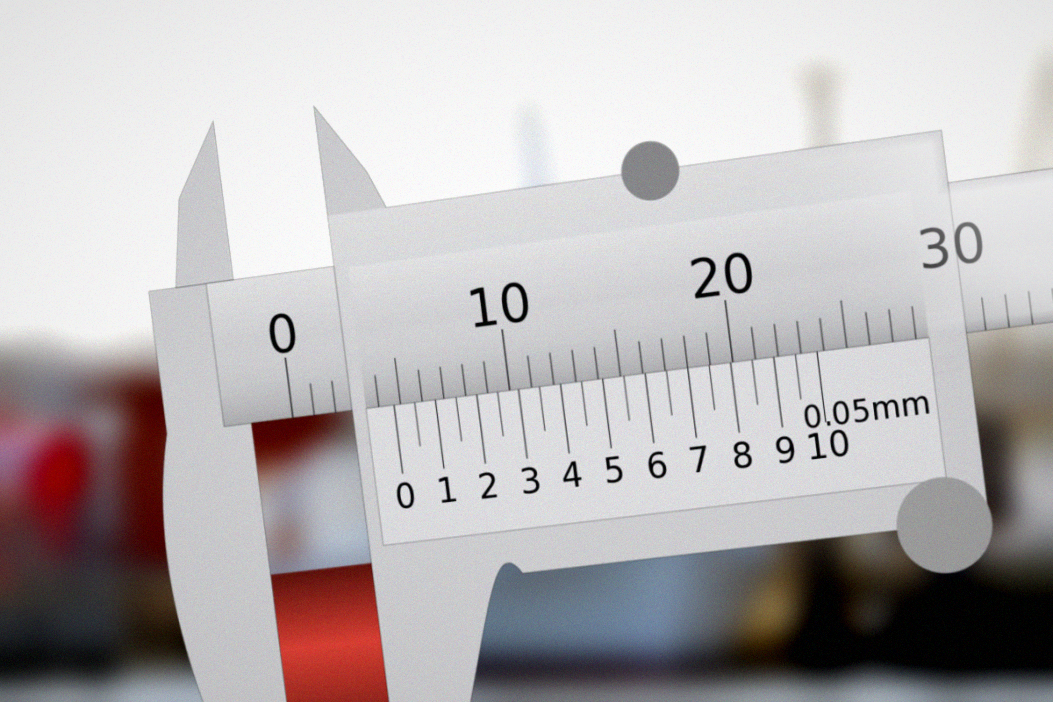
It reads 4.7,mm
